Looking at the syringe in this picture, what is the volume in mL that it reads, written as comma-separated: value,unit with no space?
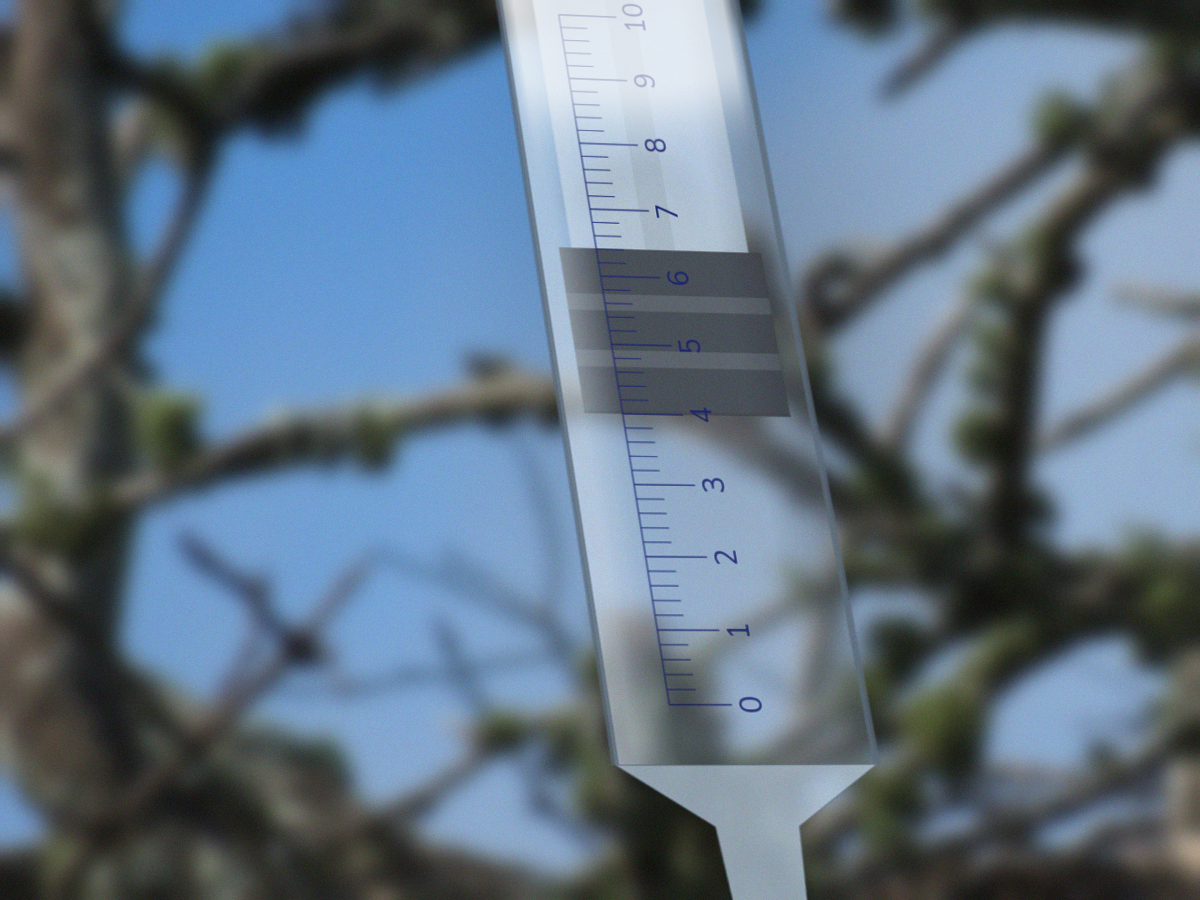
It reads 4,mL
